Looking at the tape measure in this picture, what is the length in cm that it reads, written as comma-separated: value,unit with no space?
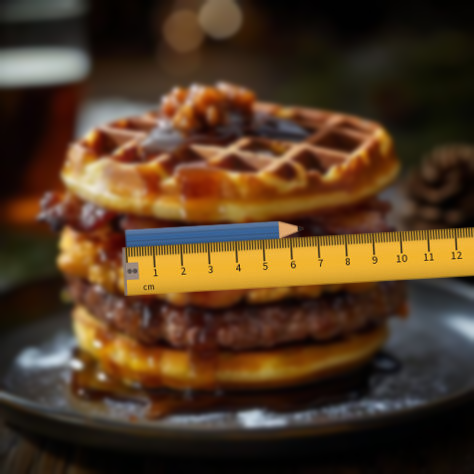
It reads 6.5,cm
